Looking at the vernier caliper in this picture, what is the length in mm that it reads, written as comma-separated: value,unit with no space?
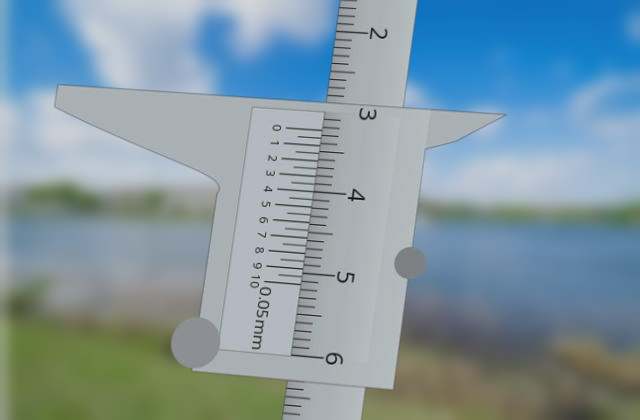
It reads 32.4,mm
